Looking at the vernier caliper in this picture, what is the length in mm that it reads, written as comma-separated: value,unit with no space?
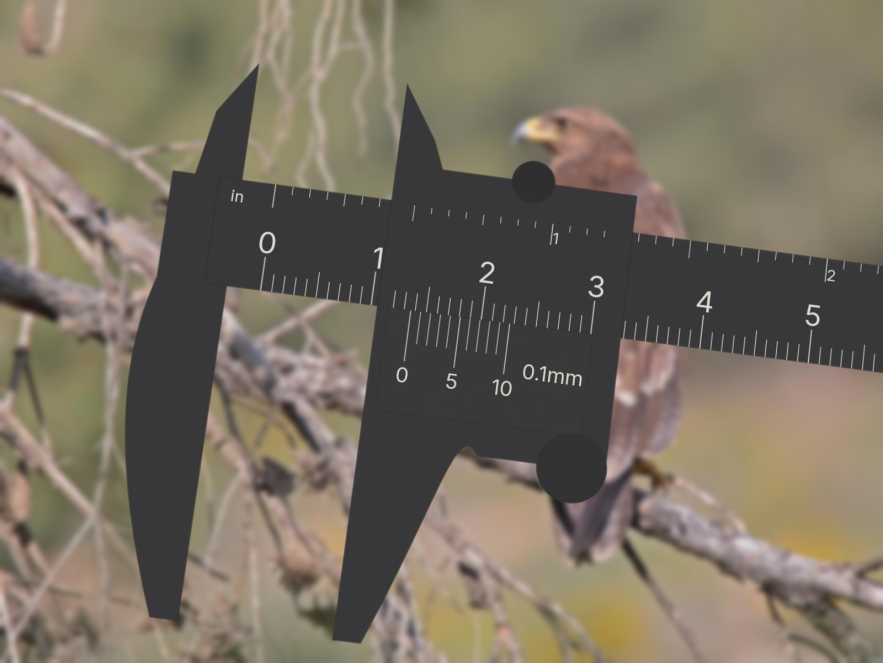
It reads 13.6,mm
